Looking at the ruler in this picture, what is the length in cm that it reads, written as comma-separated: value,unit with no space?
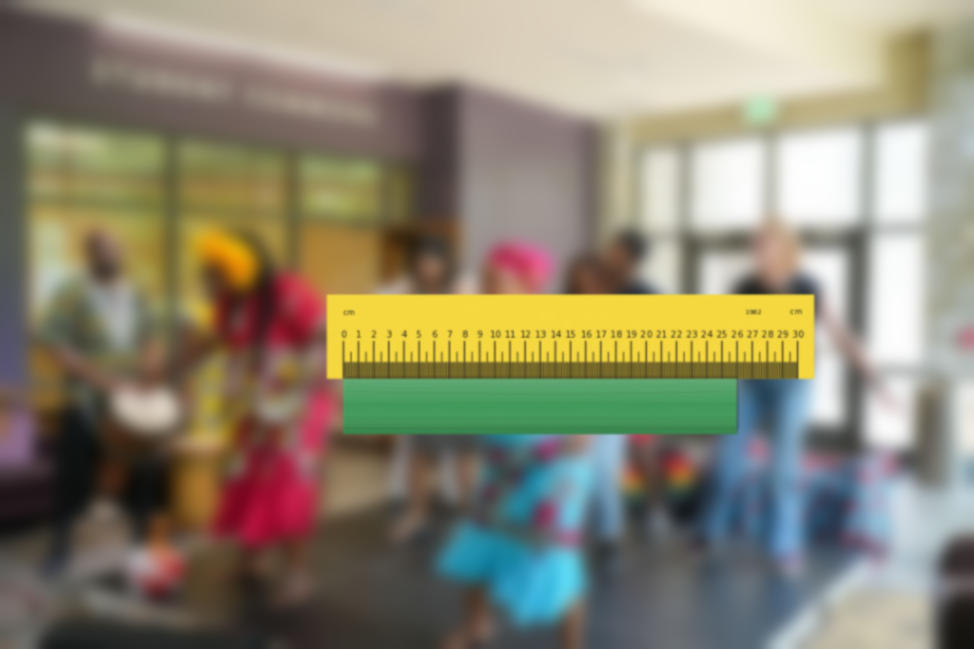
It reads 26,cm
